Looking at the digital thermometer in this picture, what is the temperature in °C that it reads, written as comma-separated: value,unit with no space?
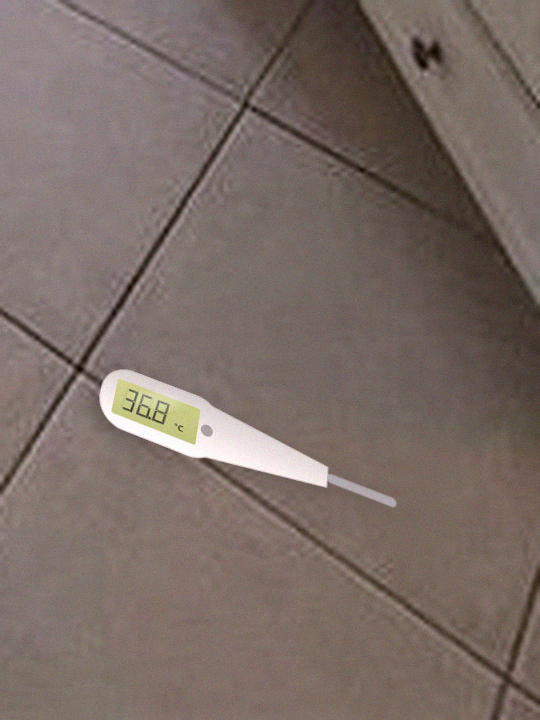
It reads 36.8,°C
